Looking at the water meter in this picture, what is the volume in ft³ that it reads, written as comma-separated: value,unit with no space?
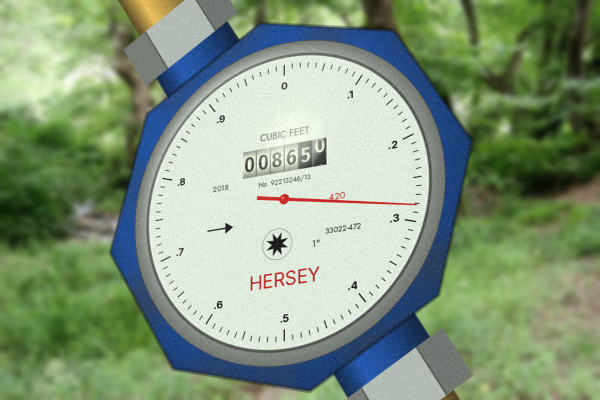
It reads 8650.28,ft³
